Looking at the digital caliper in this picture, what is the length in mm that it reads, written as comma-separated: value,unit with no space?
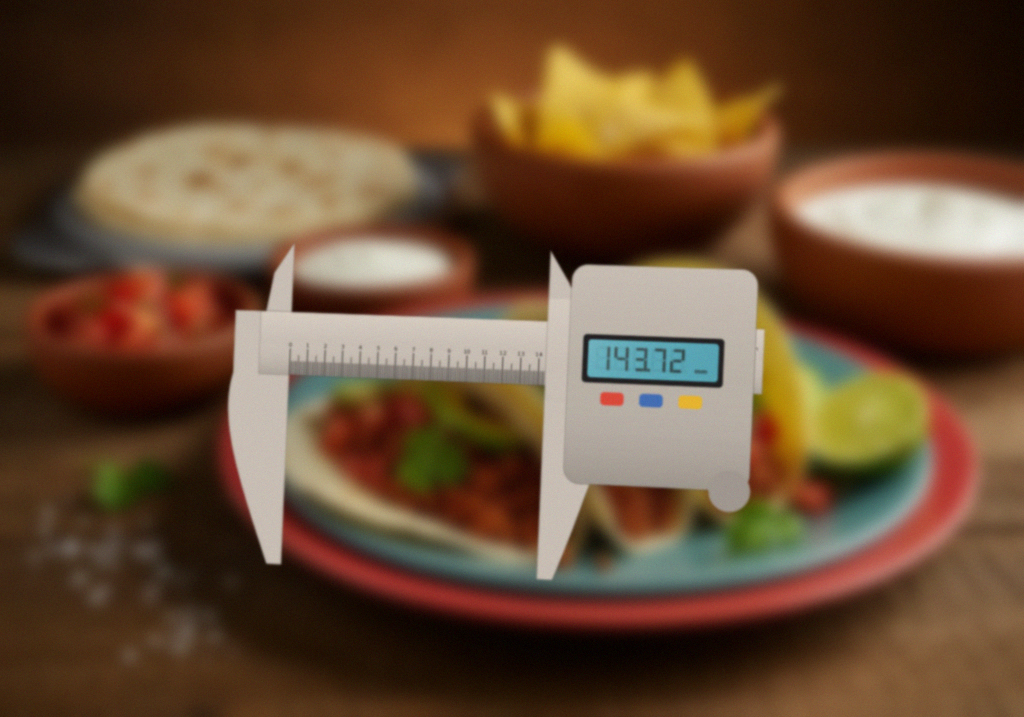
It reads 143.72,mm
